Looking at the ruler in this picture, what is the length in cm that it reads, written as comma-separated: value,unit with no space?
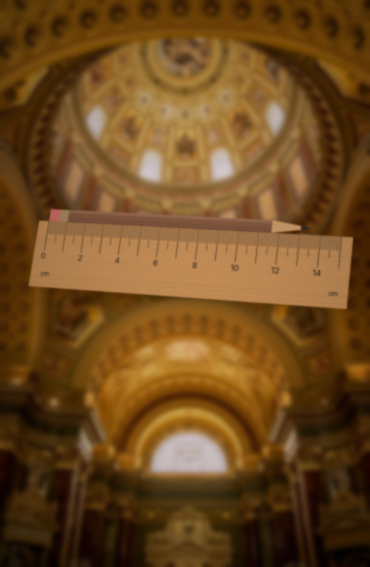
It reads 13.5,cm
